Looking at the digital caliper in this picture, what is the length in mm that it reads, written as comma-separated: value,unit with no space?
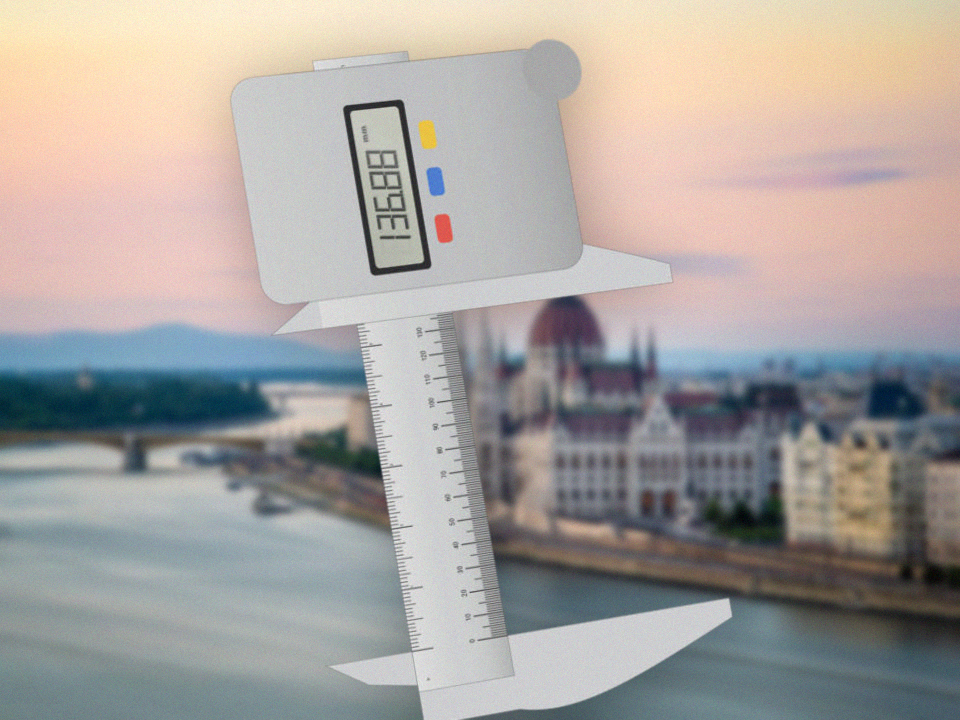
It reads 136.88,mm
